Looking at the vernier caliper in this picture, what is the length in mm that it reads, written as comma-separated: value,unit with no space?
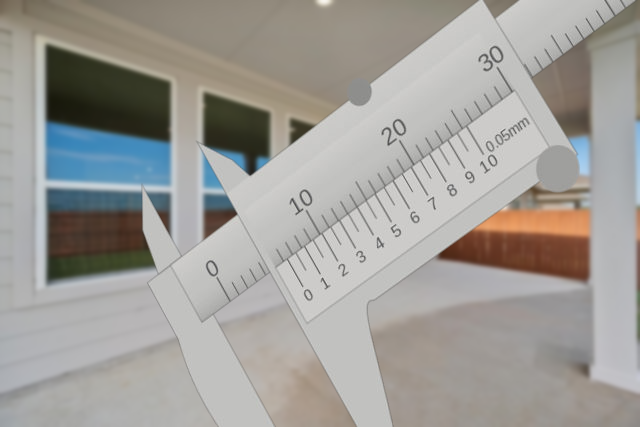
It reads 6.4,mm
